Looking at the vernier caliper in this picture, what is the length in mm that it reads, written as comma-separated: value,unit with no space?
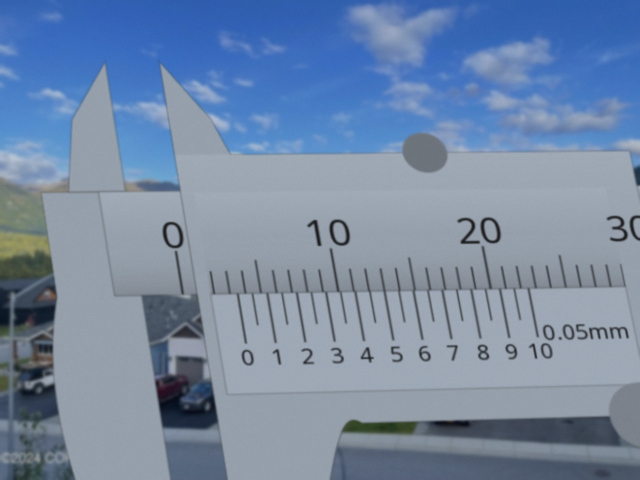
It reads 3.5,mm
